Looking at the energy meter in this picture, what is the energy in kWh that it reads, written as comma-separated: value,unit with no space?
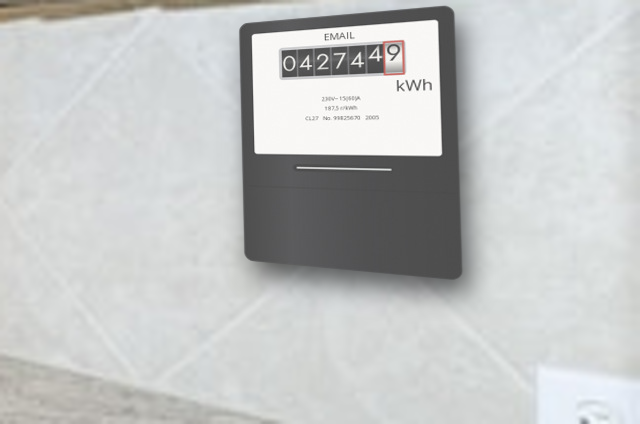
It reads 42744.9,kWh
